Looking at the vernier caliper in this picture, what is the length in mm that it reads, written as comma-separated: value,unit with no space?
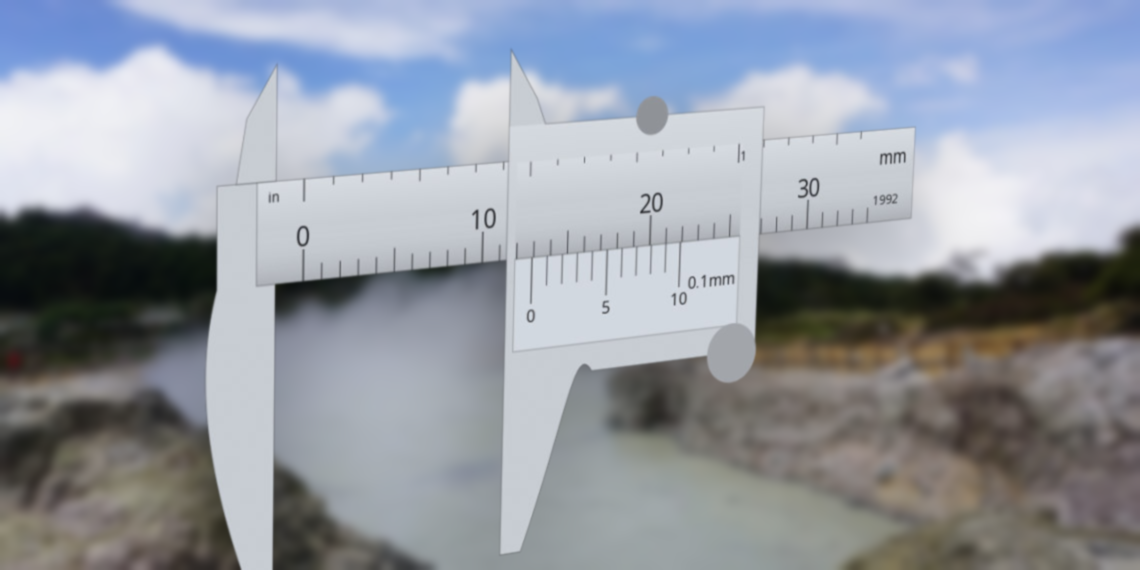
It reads 12.9,mm
